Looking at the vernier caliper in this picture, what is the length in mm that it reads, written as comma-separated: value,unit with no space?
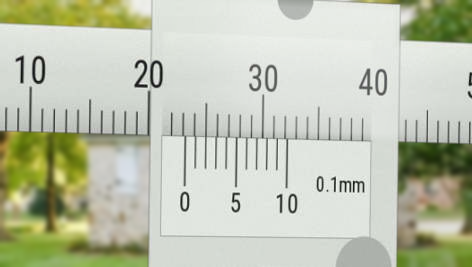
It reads 23.2,mm
